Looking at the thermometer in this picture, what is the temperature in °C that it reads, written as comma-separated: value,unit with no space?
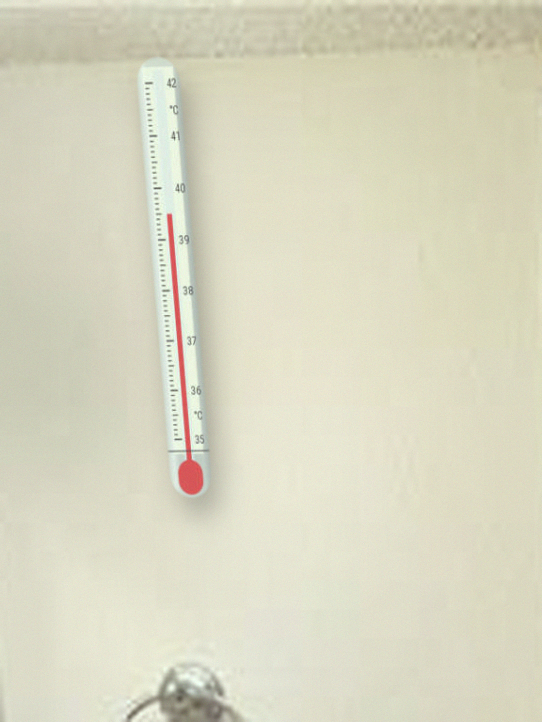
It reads 39.5,°C
